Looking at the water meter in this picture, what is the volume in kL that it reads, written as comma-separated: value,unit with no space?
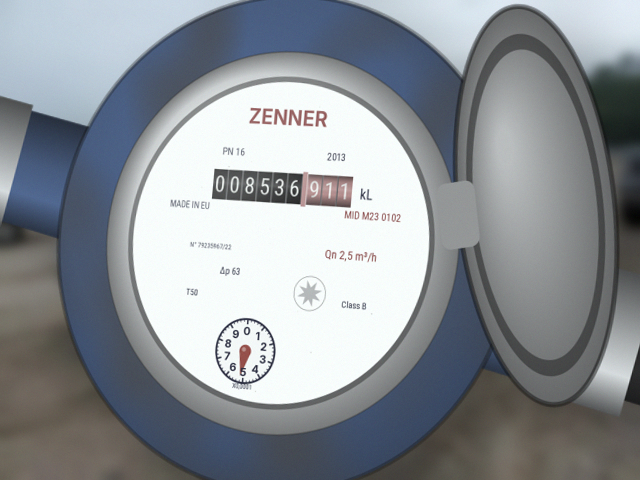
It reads 8536.9115,kL
